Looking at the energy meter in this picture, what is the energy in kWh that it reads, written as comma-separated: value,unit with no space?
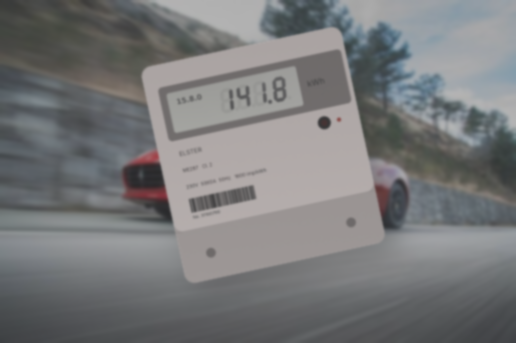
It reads 141.8,kWh
